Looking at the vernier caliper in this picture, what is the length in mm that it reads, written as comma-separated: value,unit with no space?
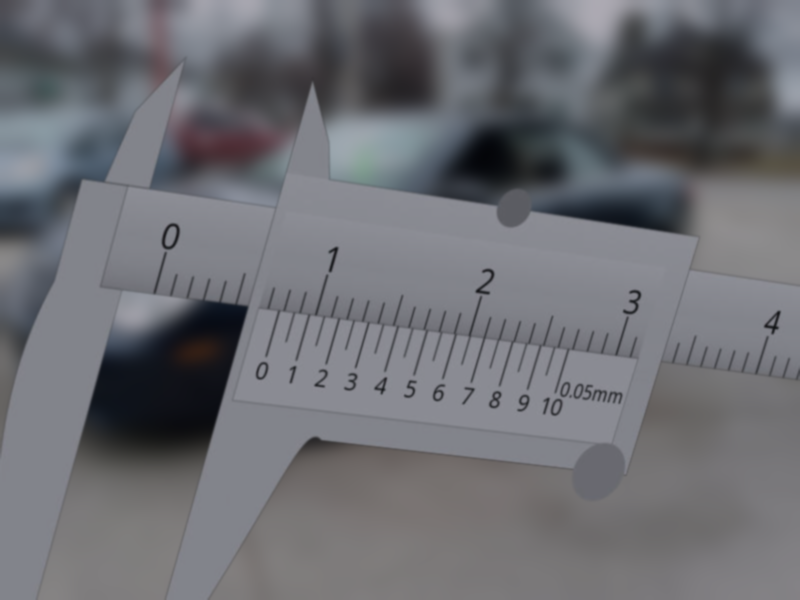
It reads 7.7,mm
